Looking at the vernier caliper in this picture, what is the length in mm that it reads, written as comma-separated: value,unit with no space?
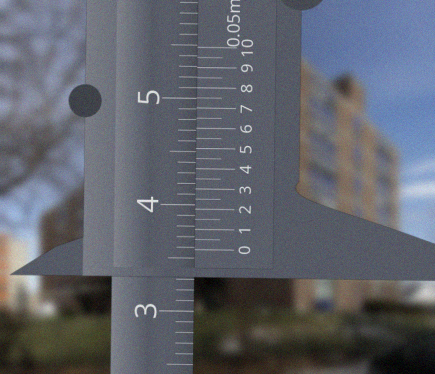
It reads 35.8,mm
